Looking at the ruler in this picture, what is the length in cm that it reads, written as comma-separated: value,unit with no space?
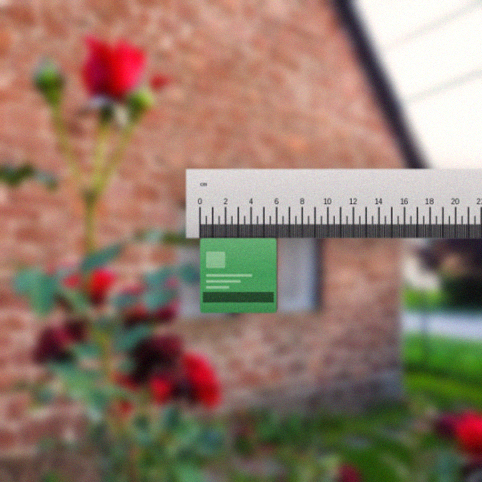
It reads 6,cm
